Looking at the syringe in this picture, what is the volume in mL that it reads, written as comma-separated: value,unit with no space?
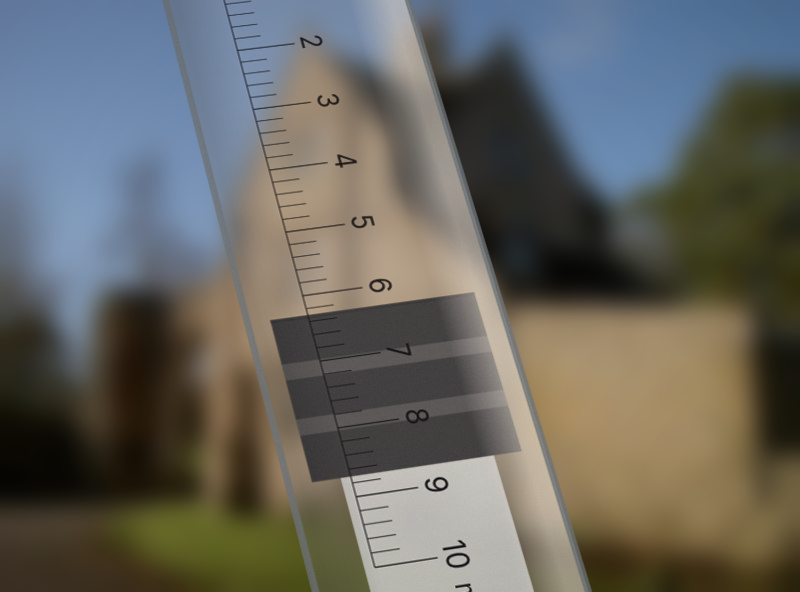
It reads 6.3,mL
